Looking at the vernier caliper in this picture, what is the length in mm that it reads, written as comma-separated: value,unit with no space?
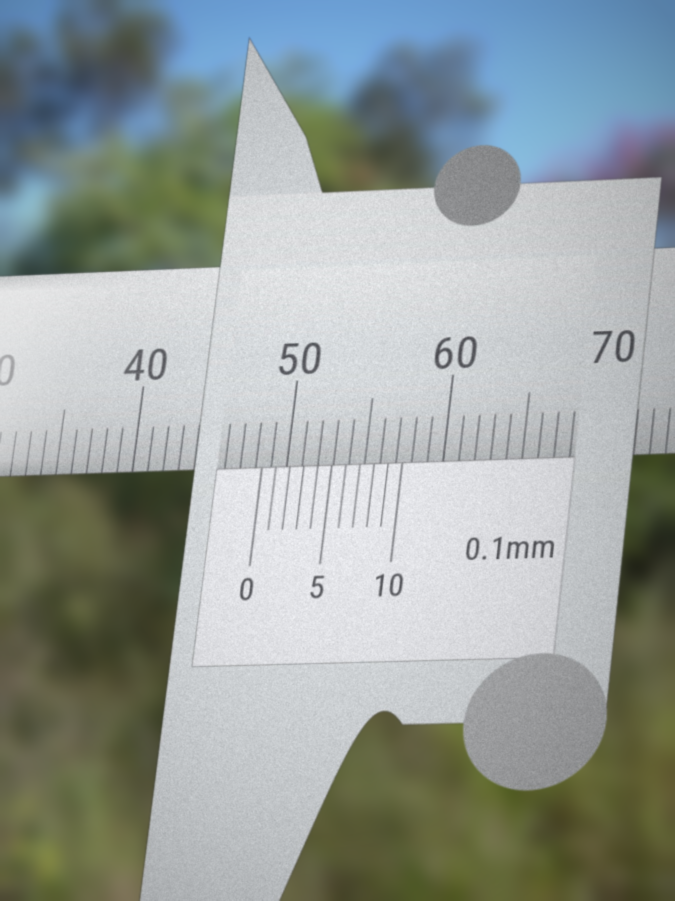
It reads 48.4,mm
